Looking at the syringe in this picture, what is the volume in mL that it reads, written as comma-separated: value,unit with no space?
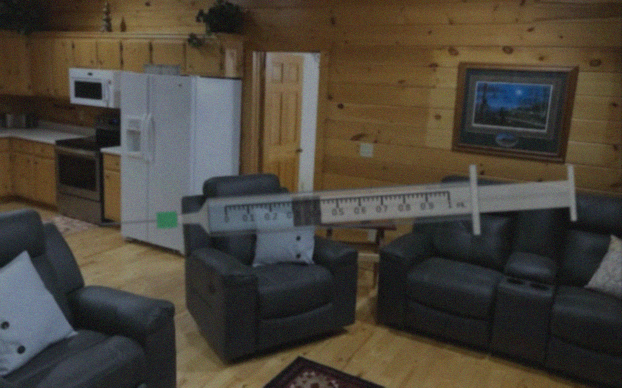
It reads 0.3,mL
